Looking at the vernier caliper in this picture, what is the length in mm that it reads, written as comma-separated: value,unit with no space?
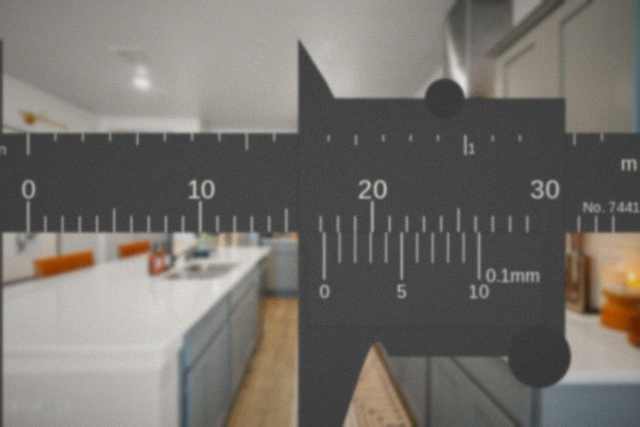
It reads 17.2,mm
